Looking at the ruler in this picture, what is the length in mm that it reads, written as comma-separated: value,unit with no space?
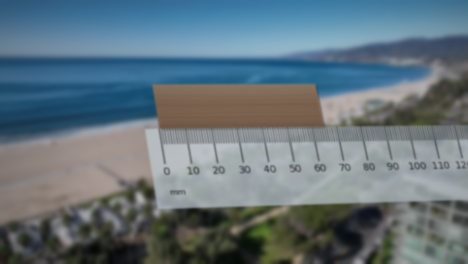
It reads 65,mm
